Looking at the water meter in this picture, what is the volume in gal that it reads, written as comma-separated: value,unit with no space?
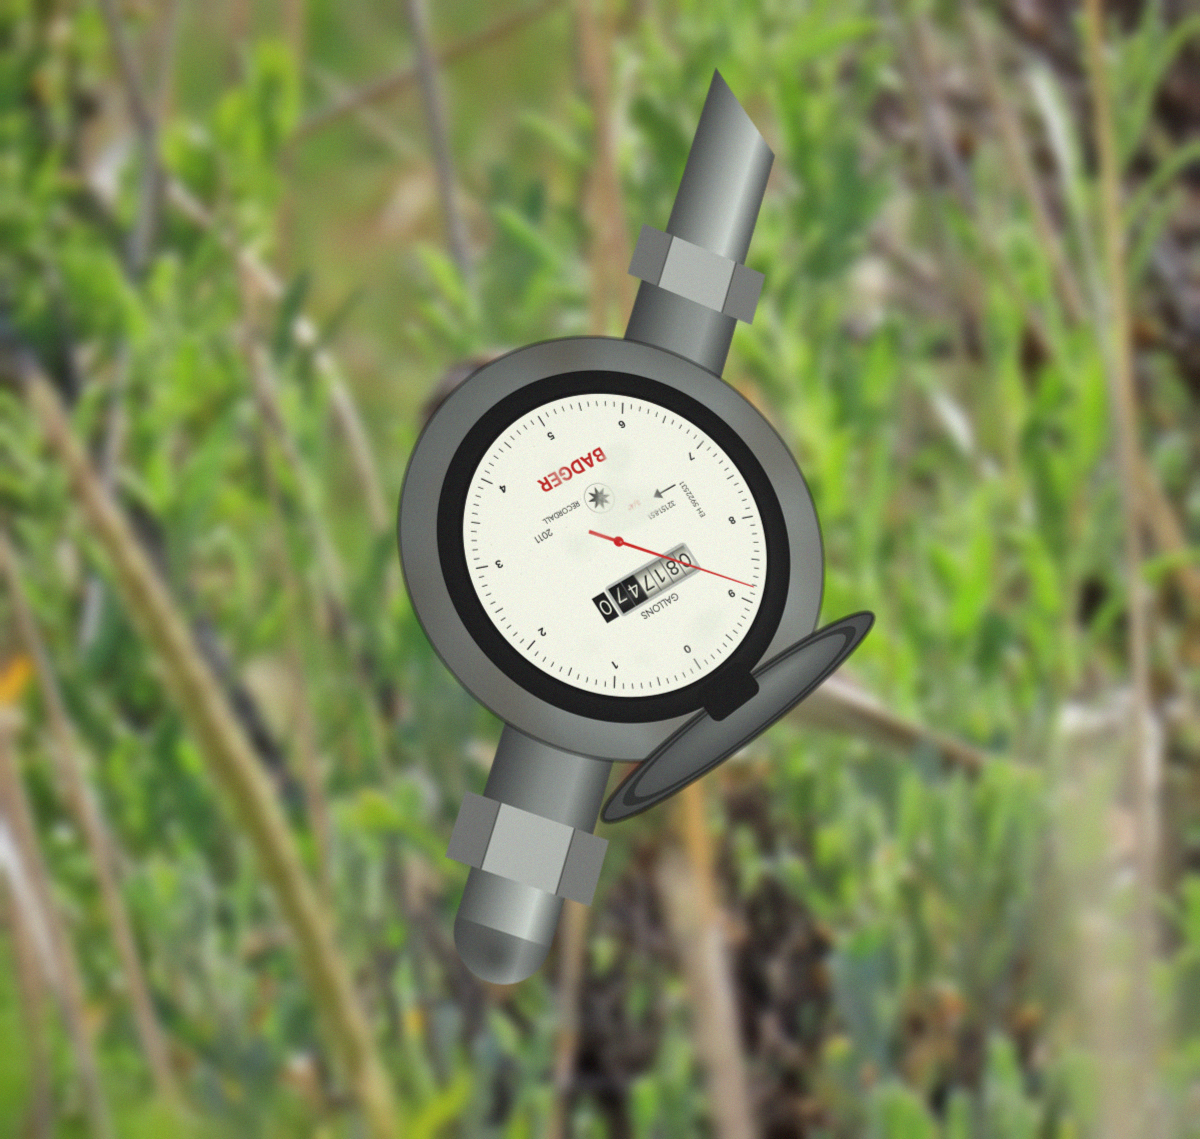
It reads 817468.8,gal
